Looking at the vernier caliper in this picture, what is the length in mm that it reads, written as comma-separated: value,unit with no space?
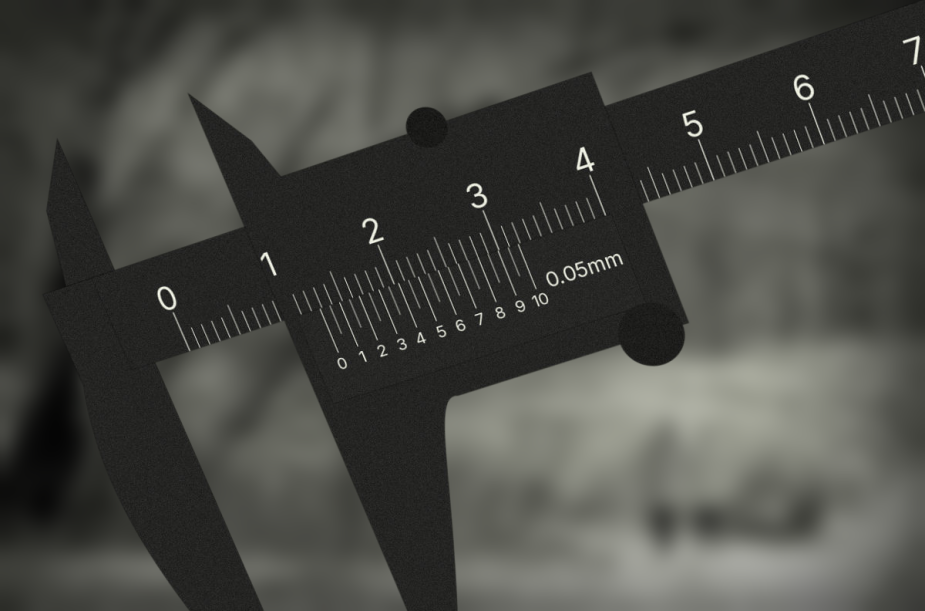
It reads 12.8,mm
